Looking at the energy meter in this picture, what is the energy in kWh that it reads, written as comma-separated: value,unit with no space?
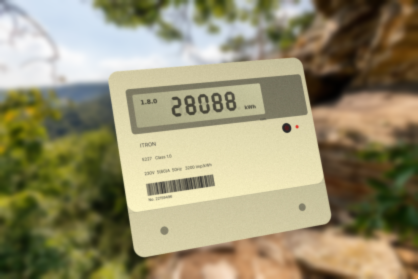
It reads 28088,kWh
